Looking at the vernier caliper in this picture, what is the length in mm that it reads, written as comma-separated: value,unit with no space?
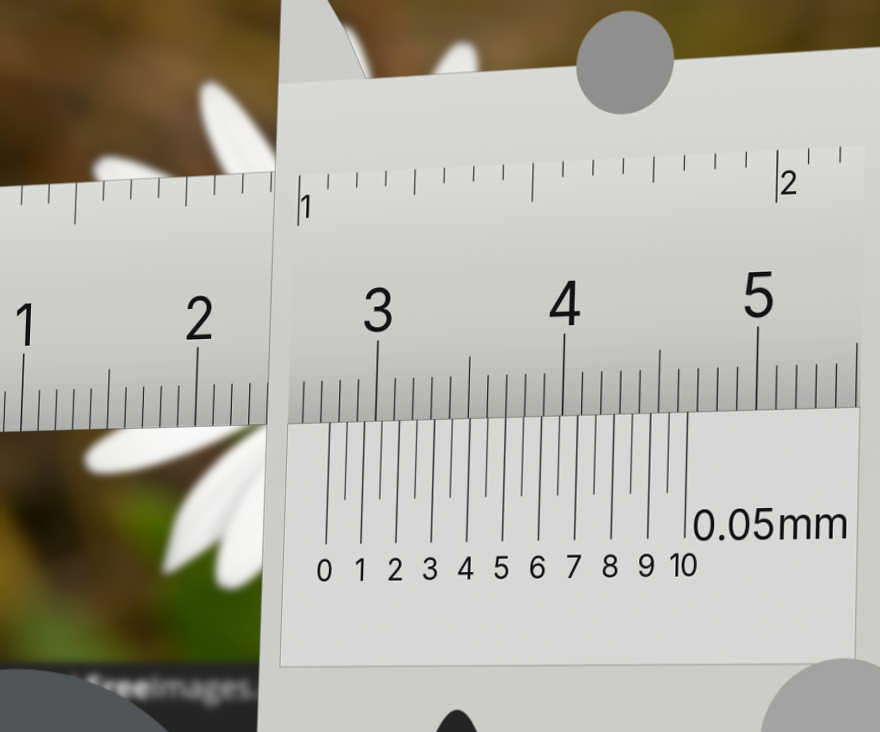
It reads 27.5,mm
